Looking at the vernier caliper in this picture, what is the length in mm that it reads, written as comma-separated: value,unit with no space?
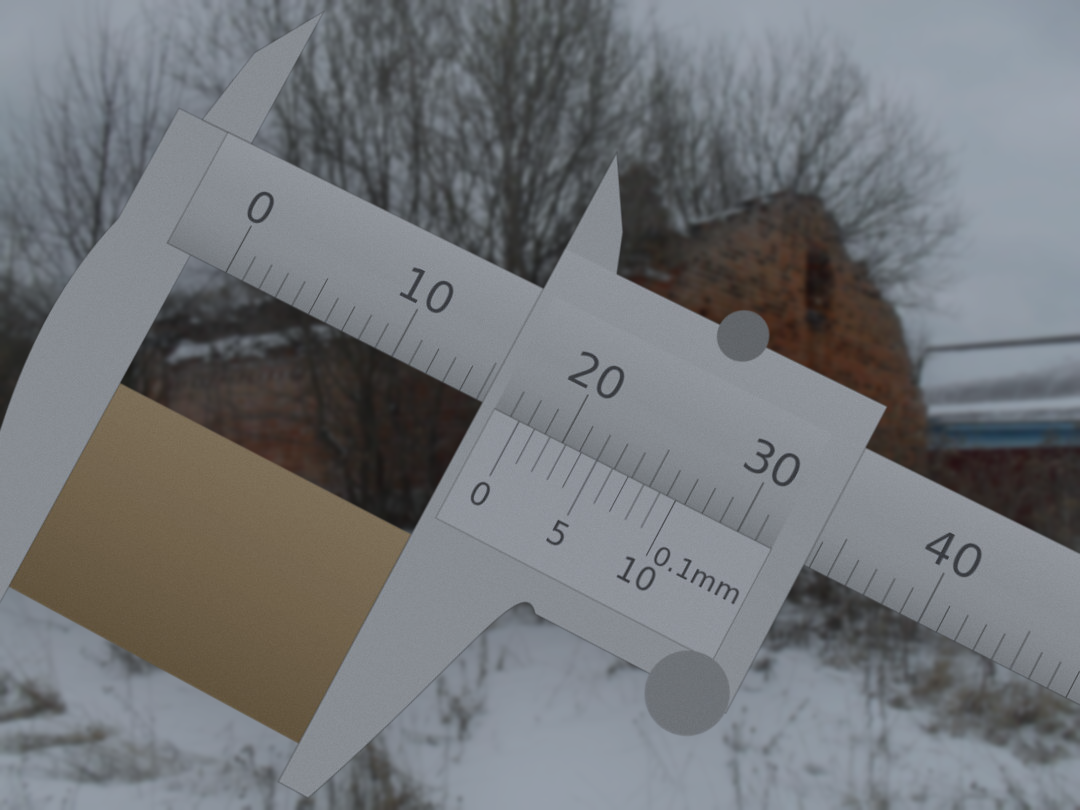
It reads 17.5,mm
